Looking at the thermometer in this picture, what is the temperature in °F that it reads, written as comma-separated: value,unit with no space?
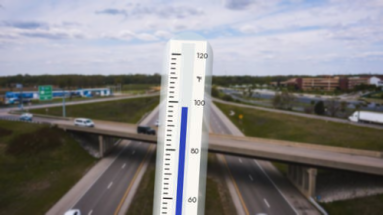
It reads 98,°F
